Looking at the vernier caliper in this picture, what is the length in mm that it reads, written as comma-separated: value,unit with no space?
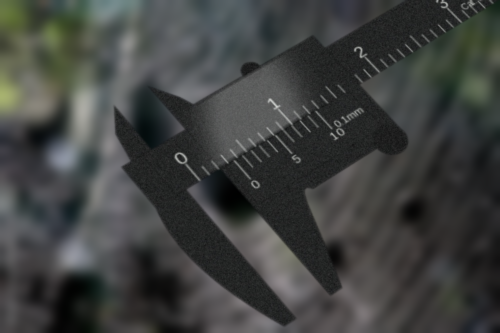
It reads 3.6,mm
